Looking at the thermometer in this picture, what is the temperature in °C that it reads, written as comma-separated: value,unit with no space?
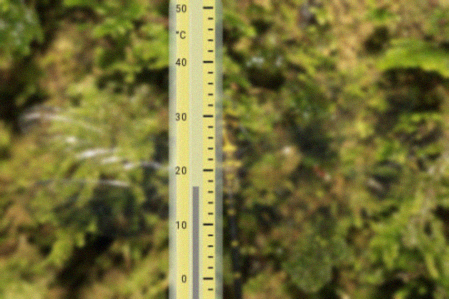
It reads 17,°C
